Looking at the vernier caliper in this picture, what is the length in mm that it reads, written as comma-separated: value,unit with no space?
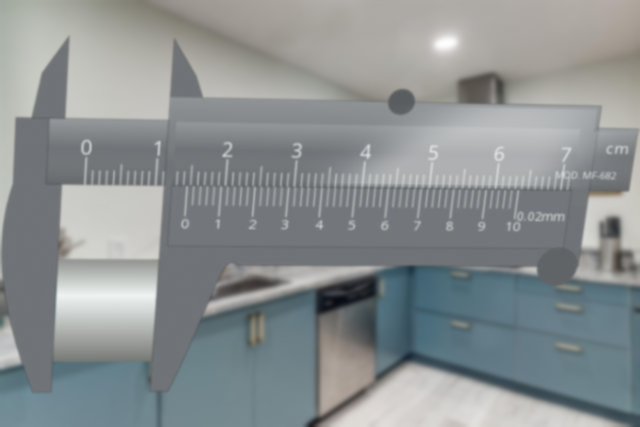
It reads 14.5,mm
